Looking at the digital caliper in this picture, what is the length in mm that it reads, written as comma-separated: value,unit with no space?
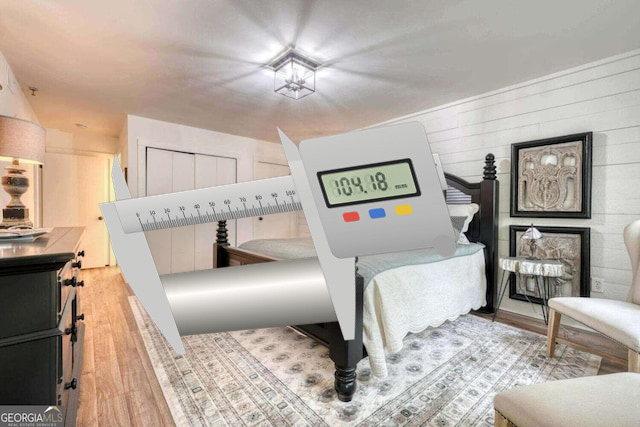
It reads 104.18,mm
